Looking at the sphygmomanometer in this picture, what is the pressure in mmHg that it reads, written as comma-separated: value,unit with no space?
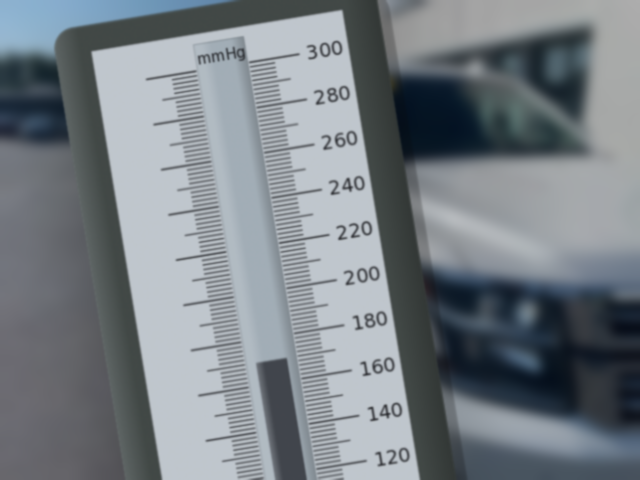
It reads 170,mmHg
